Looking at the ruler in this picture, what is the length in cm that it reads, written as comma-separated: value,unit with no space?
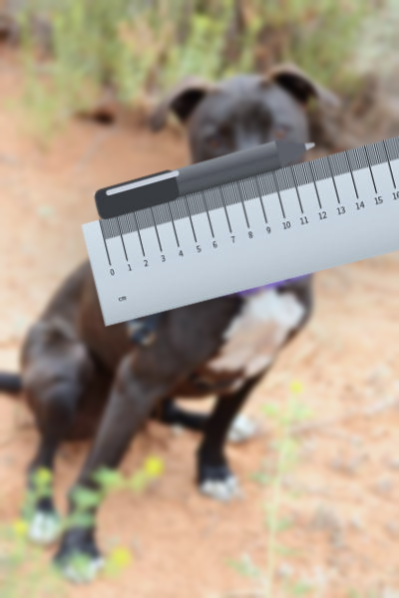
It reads 12.5,cm
